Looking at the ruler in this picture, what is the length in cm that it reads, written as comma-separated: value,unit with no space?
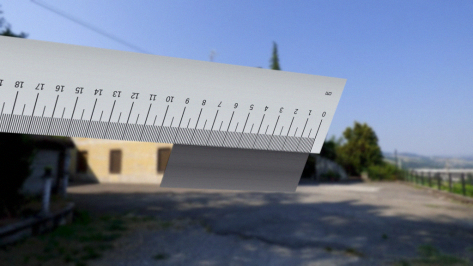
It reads 9,cm
